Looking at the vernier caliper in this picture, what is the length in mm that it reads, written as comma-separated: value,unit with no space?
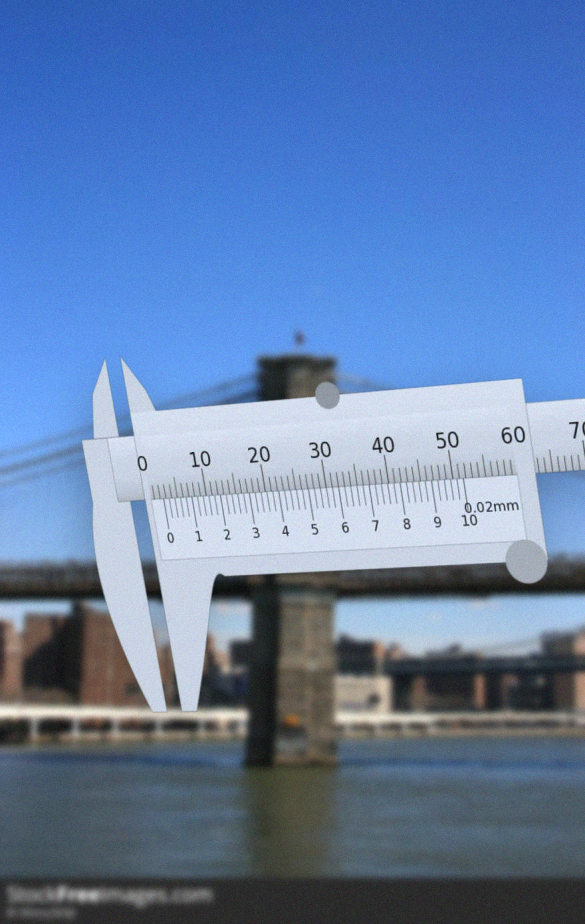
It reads 2.6,mm
